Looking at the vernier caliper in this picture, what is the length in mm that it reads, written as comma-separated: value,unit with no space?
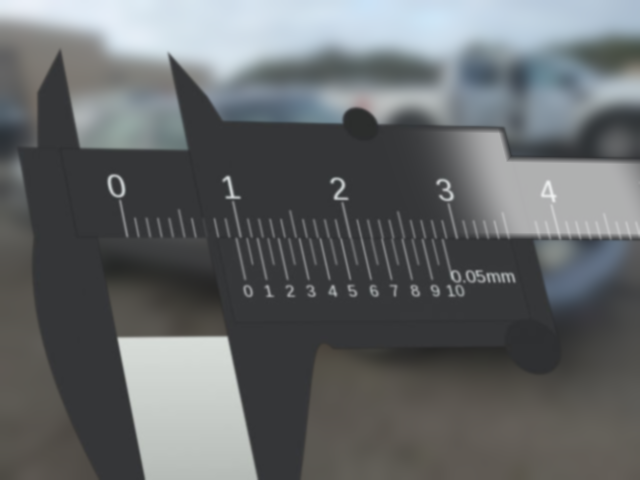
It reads 9.6,mm
